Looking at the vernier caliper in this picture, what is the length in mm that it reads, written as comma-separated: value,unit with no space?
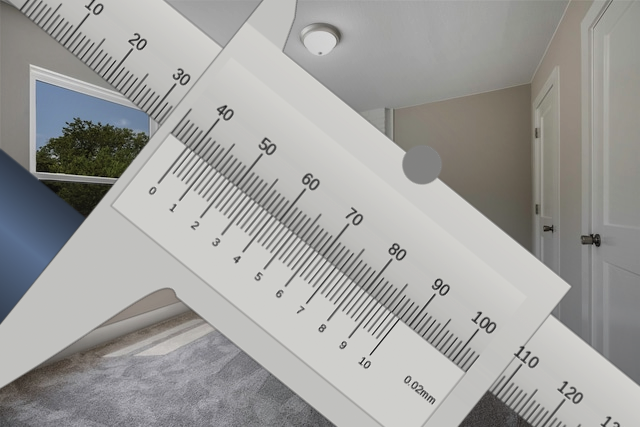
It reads 38.8,mm
